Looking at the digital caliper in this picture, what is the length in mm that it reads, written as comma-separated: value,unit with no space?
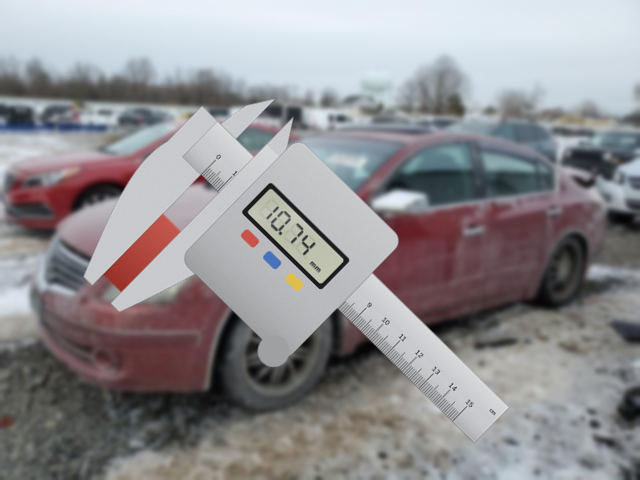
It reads 10.74,mm
